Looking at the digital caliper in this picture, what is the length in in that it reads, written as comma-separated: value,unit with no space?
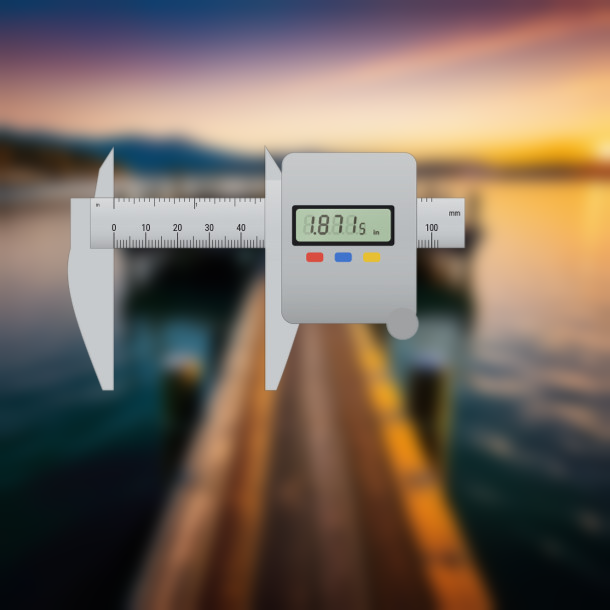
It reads 1.8715,in
